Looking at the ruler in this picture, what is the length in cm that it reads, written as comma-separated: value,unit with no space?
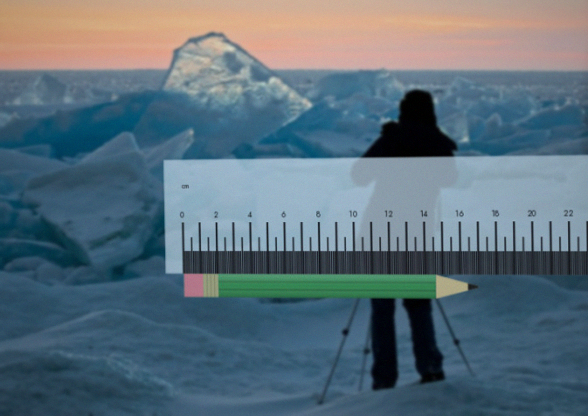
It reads 17,cm
